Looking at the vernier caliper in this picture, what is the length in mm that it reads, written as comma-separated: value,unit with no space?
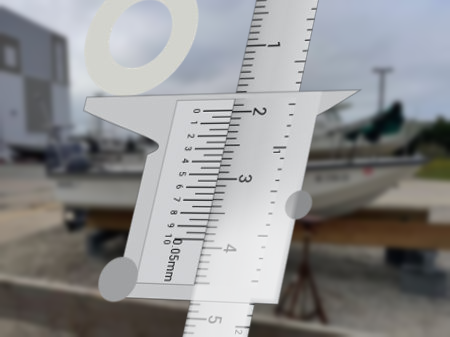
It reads 19.8,mm
